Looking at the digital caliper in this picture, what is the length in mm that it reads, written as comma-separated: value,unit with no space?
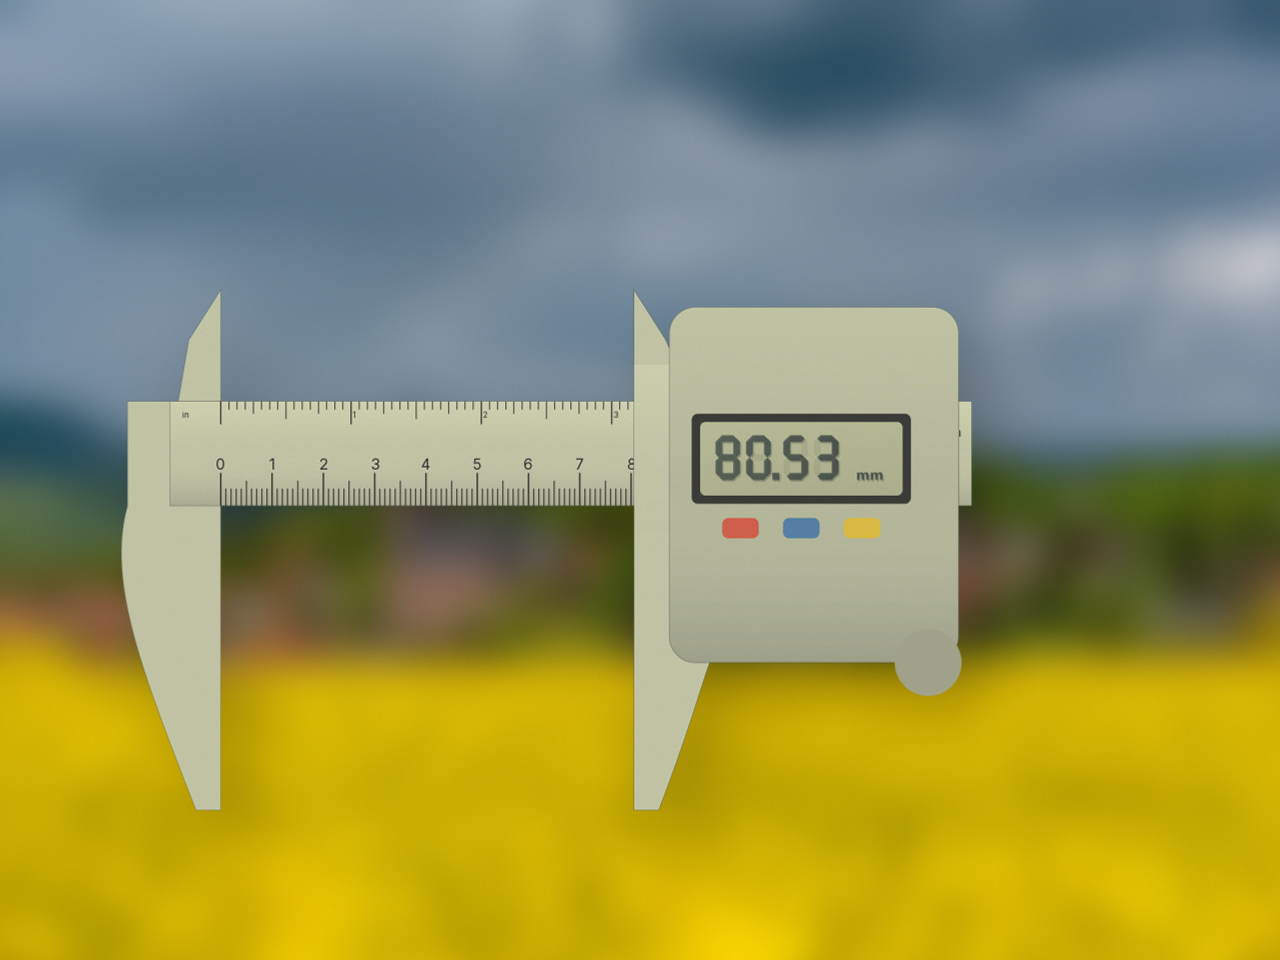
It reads 80.53,mm
